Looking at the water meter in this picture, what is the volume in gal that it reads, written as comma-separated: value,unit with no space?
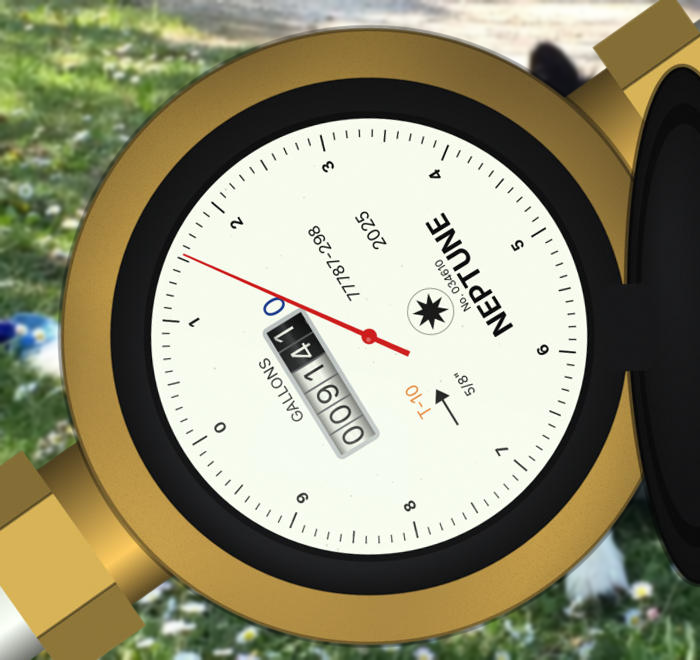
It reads 91411.5,gal
